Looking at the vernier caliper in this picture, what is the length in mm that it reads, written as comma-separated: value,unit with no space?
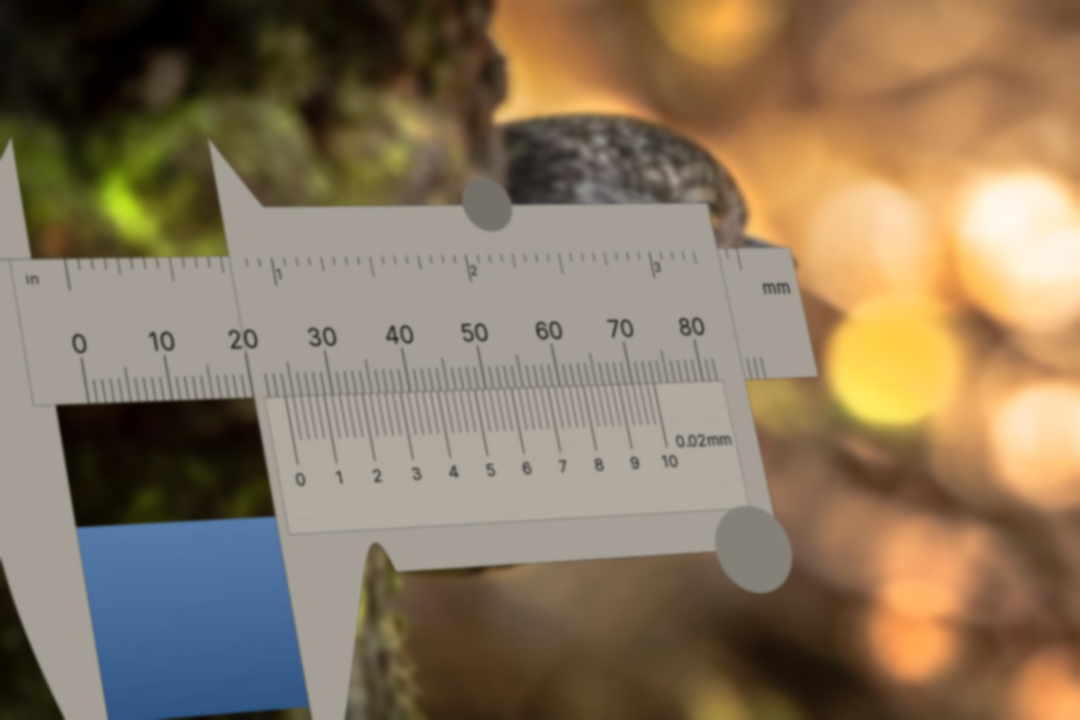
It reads 24.0,mm
